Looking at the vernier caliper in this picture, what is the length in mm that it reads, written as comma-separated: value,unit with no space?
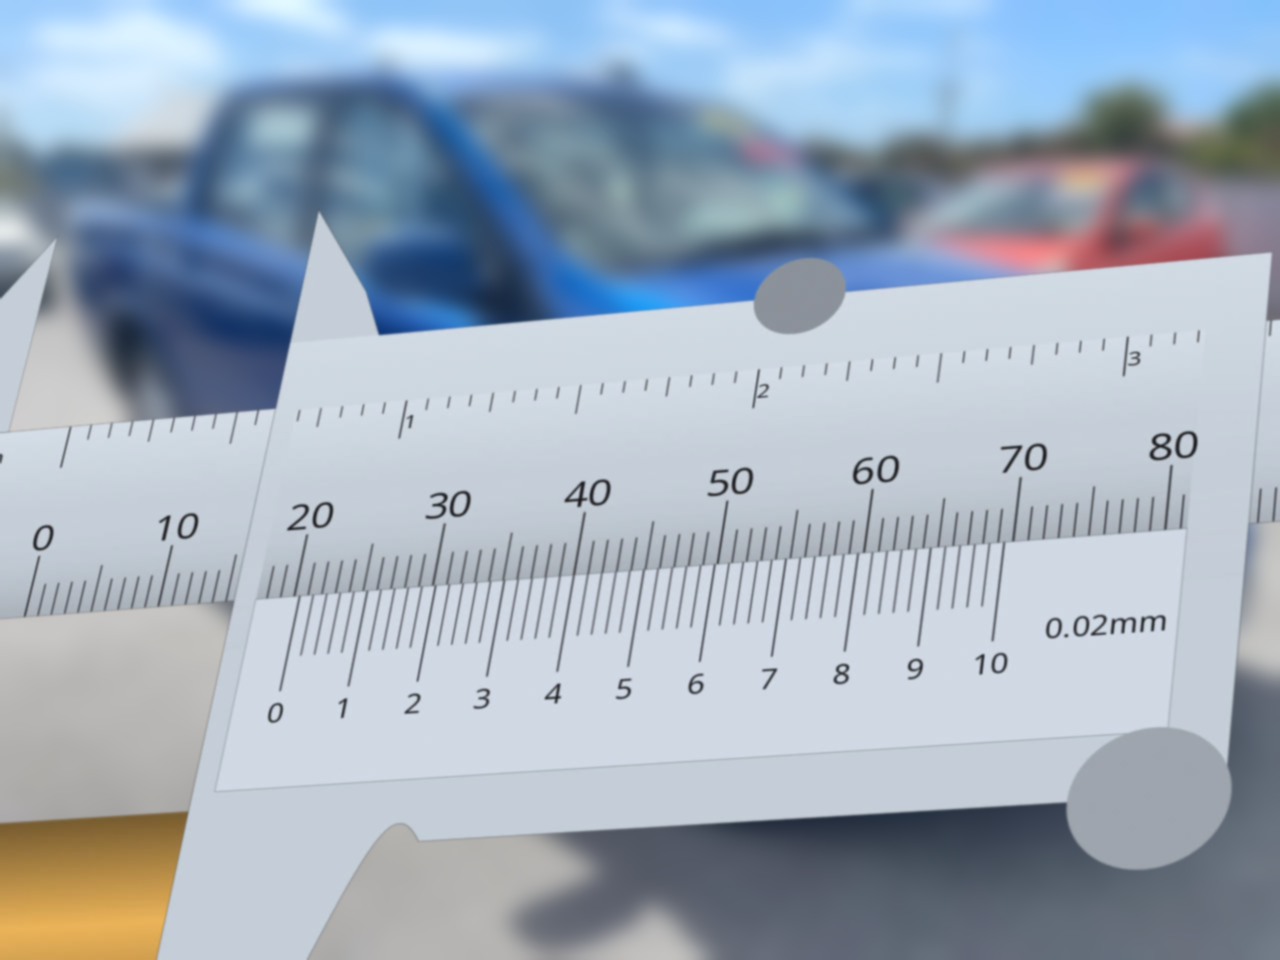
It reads 20.4,mm
